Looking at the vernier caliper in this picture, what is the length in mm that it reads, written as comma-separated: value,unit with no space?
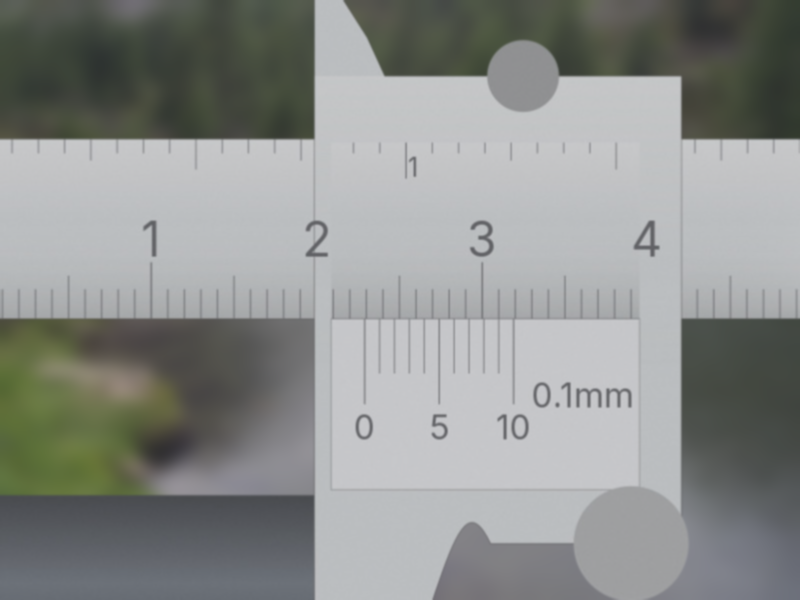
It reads 22.9,mm
